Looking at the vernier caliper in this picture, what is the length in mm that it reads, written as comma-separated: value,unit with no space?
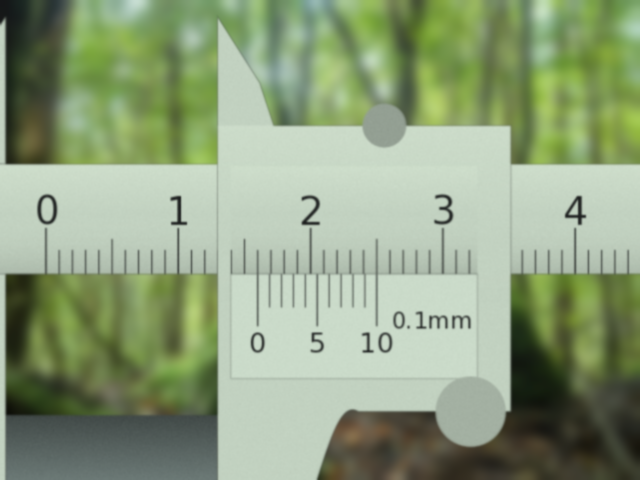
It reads 16.0,mm
